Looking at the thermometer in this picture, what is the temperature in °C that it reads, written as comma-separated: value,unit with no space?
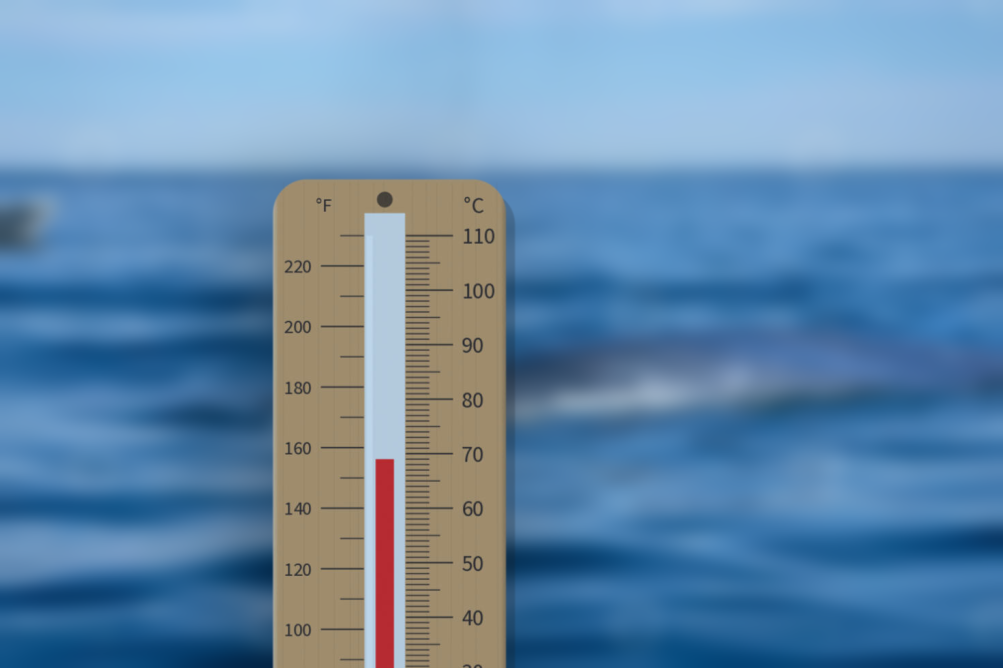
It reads 69,°C
